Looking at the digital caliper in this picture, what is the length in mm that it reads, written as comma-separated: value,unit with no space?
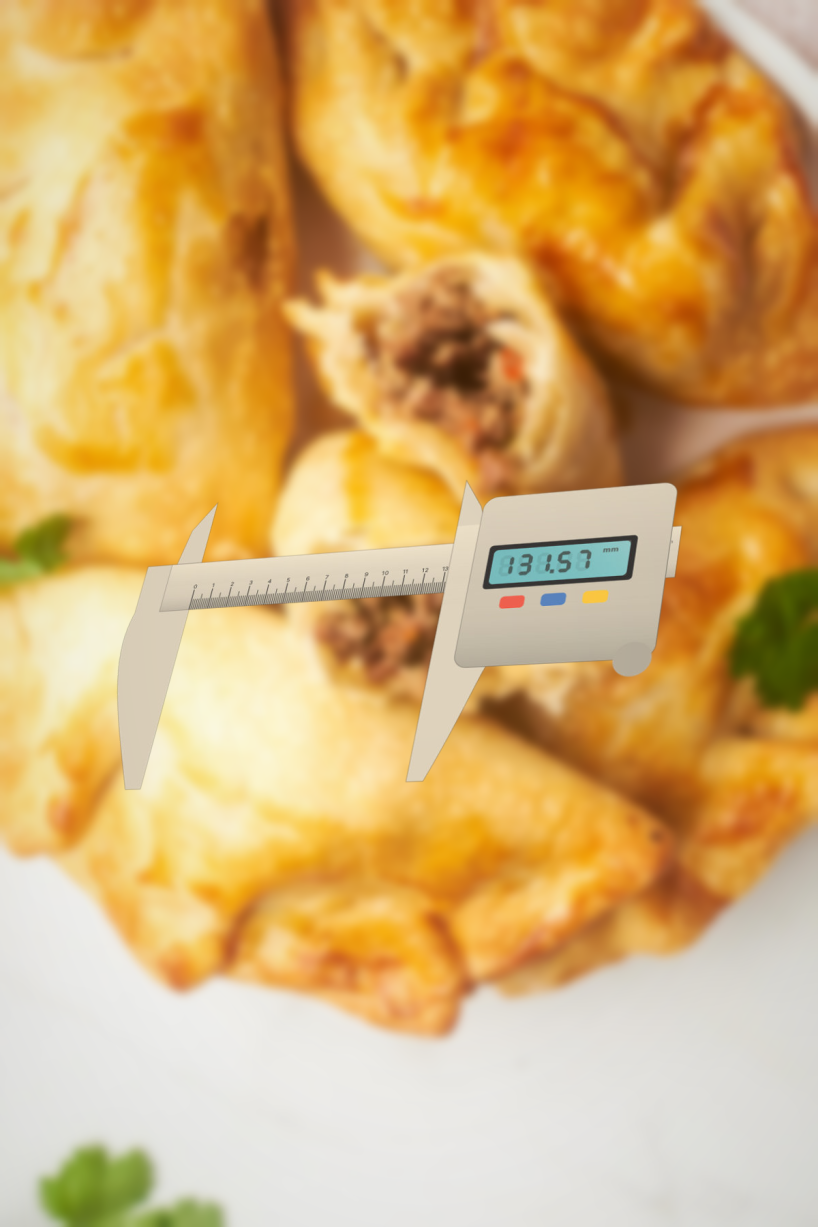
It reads 131.57,mm
